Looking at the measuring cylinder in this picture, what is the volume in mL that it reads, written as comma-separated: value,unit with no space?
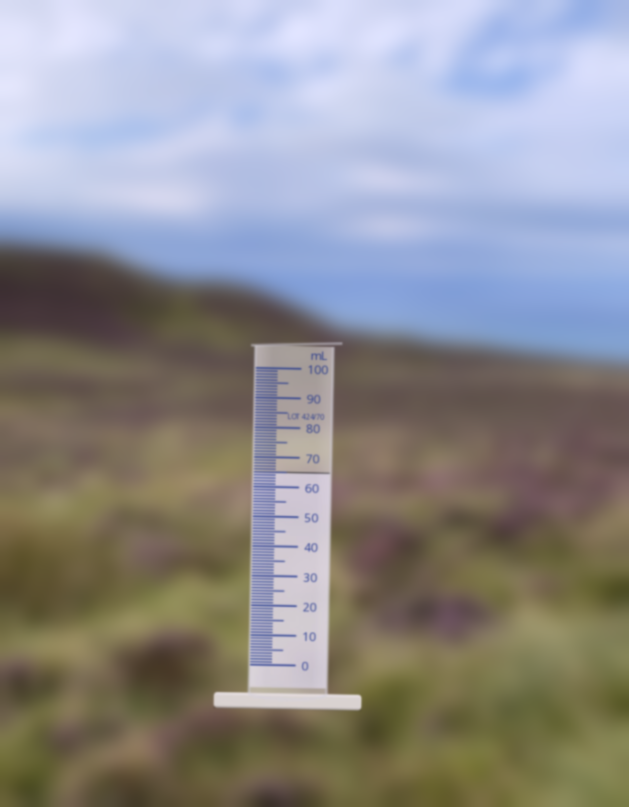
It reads 65,mL
